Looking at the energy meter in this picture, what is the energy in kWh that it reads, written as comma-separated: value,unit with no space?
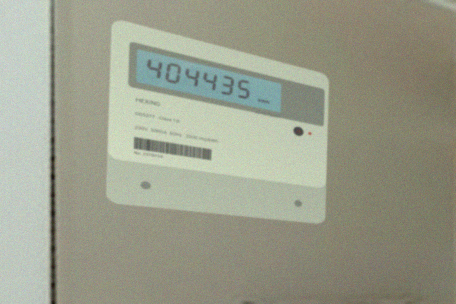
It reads 404435,kWh
